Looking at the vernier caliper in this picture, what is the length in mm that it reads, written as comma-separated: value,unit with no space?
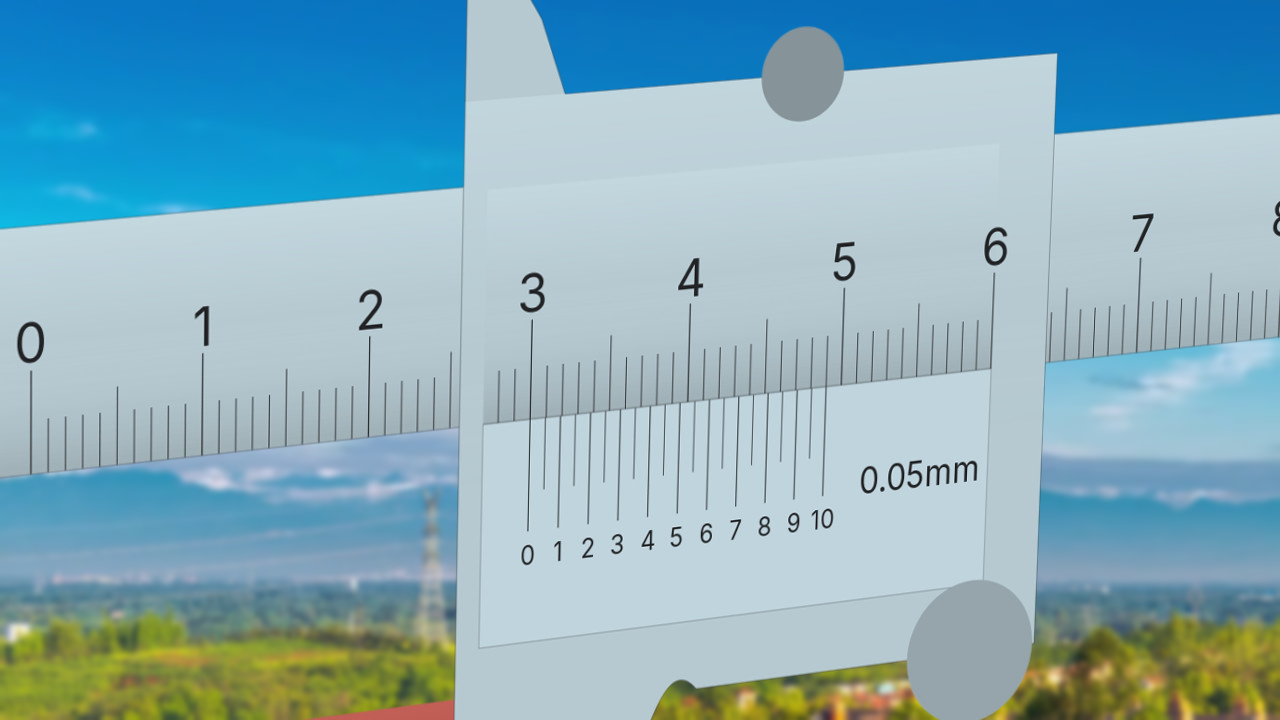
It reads 30.0,mm
